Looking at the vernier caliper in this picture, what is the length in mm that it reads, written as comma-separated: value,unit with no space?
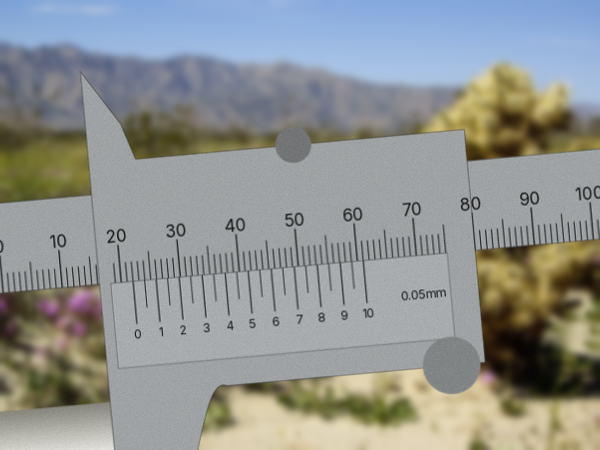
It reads 22.0,mm
